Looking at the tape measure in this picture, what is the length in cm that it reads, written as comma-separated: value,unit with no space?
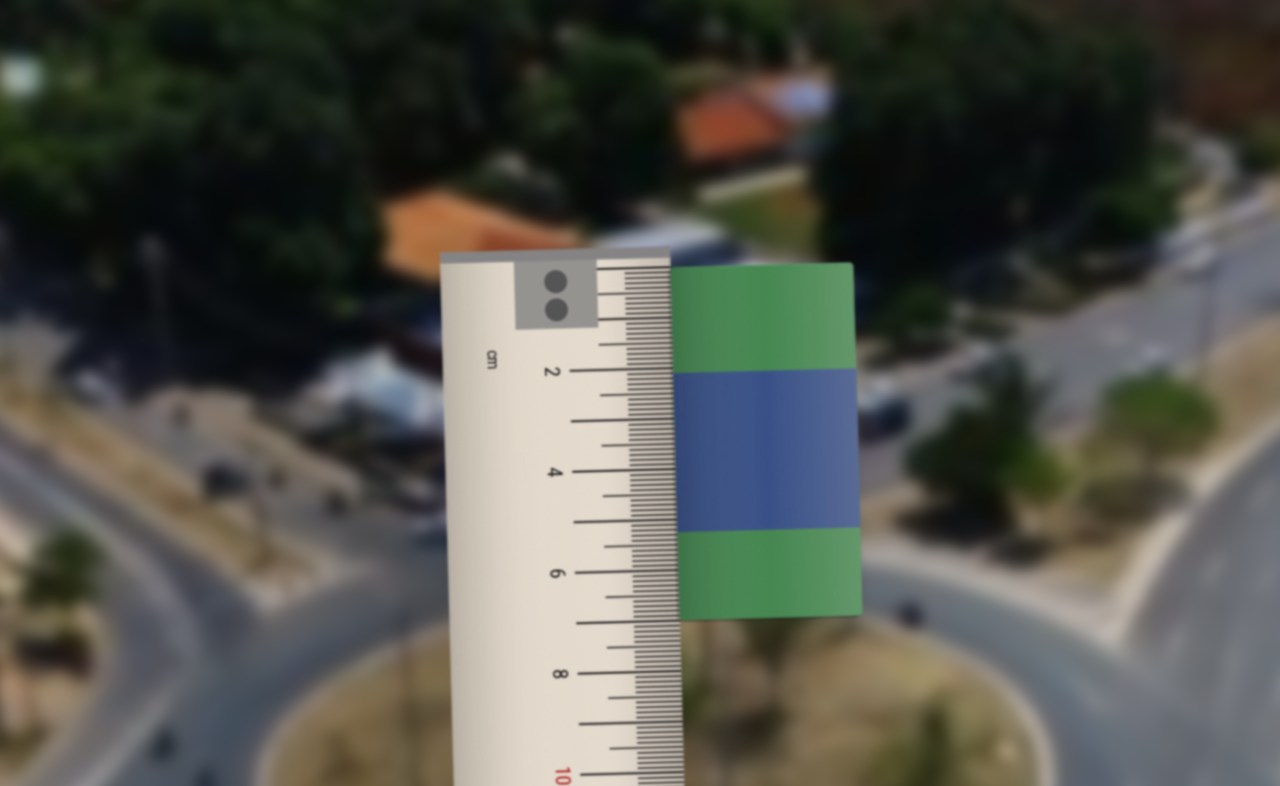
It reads 7,cm
